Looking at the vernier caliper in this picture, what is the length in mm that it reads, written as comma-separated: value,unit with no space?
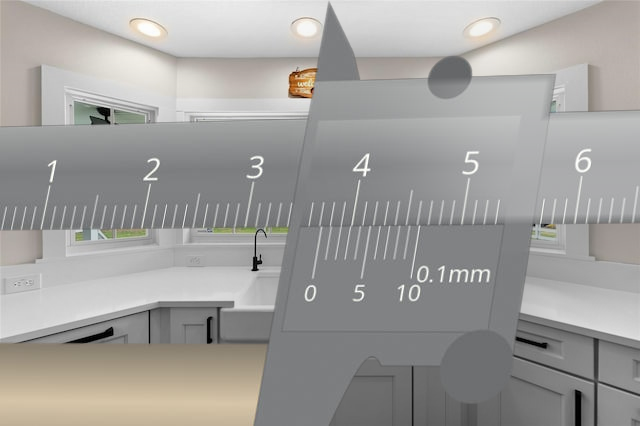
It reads 37.2,mm
